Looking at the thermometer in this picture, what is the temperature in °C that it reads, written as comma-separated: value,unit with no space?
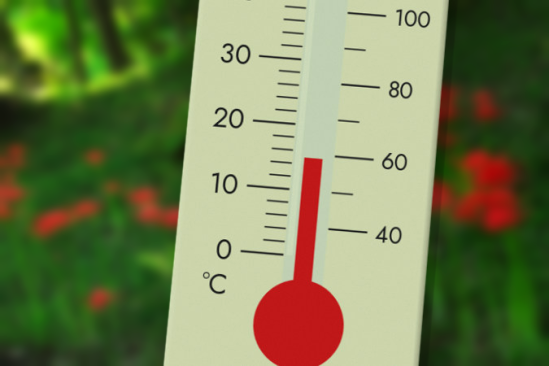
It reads 15,°C
